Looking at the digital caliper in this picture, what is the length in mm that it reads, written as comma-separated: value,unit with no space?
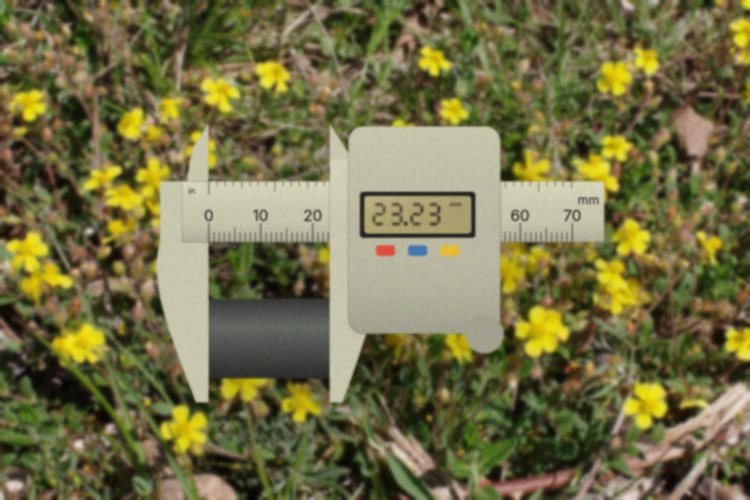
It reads 23.23,mm
